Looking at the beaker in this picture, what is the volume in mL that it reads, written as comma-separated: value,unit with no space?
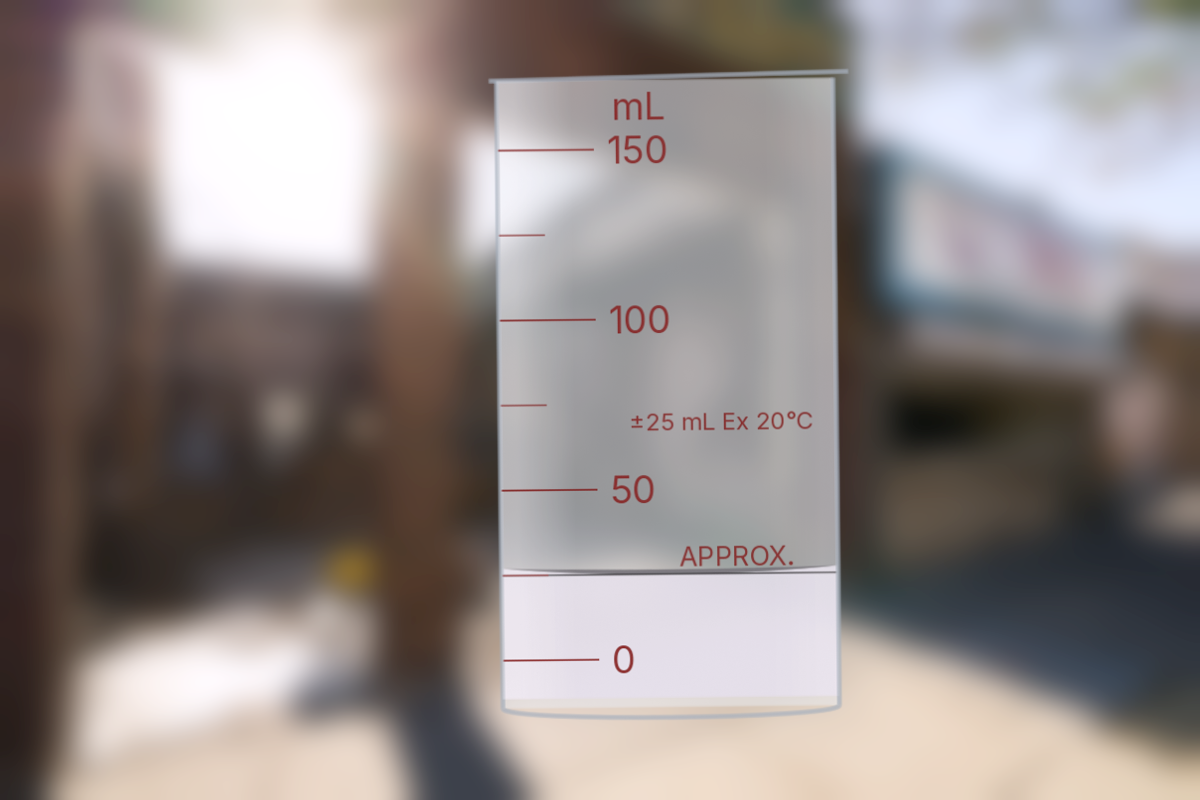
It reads 25,mL
